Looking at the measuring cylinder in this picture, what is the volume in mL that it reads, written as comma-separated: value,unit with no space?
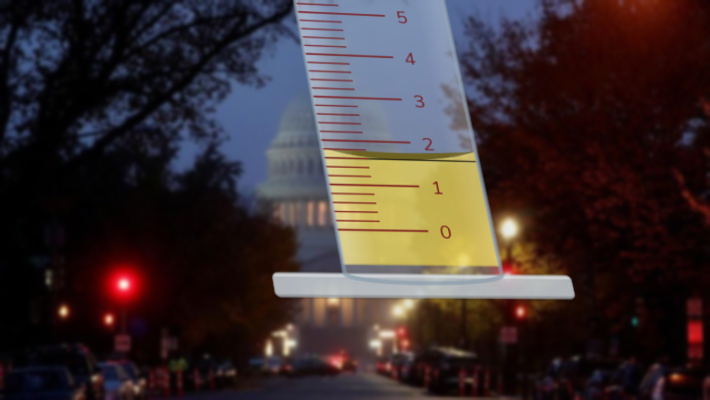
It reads 1.6,mL
